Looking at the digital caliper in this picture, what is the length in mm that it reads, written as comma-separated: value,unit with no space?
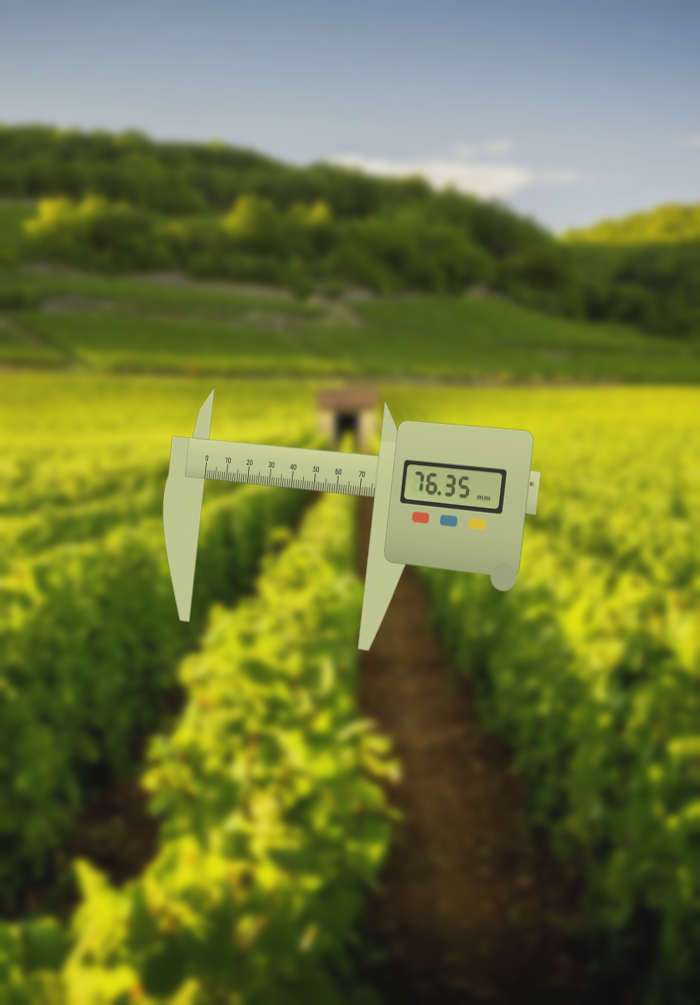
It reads 76.35,mm
